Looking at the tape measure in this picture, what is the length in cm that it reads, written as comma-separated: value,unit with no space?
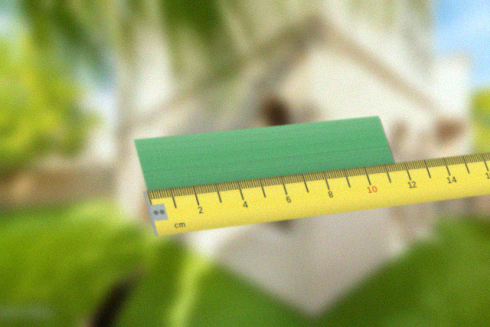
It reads 11.5,cm
